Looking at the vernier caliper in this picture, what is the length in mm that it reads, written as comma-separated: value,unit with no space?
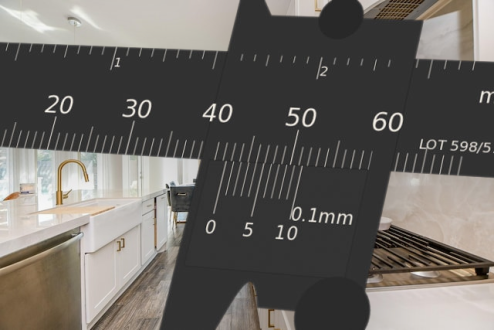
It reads 42.4,mm
